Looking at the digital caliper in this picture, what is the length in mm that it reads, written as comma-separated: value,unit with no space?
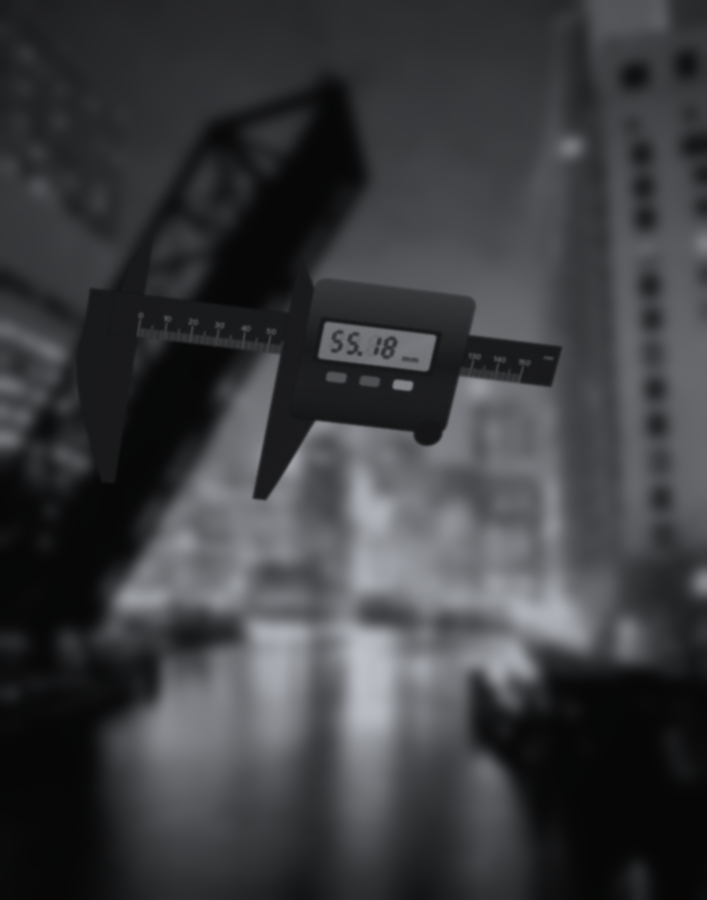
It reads 55.18,mm
